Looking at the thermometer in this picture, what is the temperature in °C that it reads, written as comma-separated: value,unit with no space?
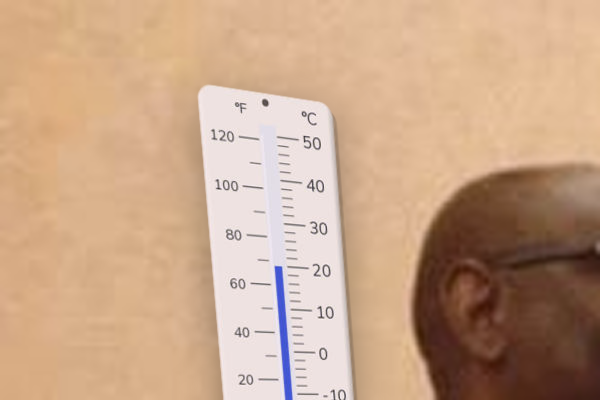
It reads 20,°C
